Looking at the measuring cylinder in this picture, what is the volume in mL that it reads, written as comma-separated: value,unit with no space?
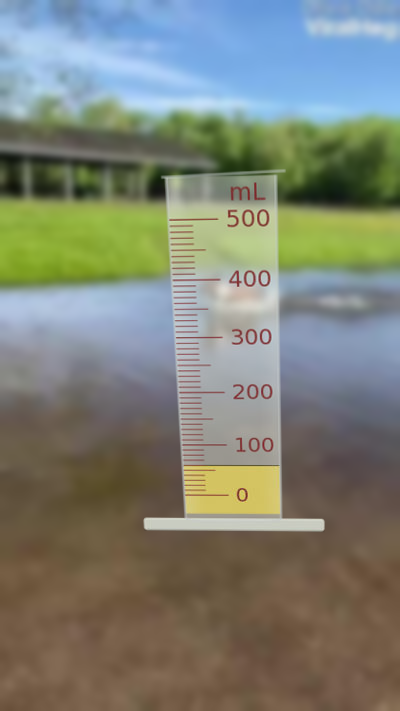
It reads 60,mL
